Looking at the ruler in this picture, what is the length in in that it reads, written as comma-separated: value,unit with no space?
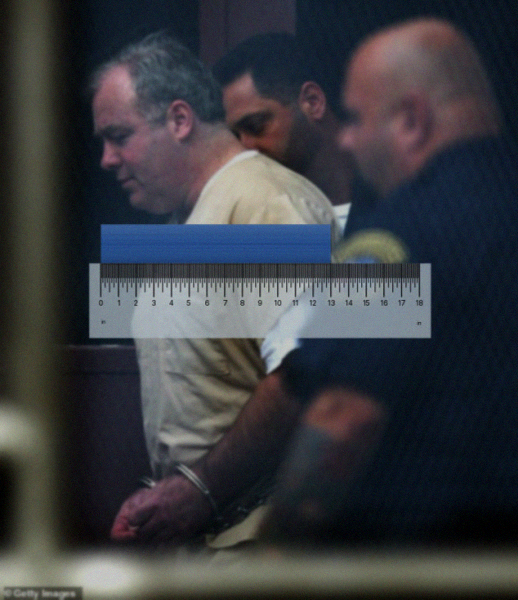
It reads 13,in
